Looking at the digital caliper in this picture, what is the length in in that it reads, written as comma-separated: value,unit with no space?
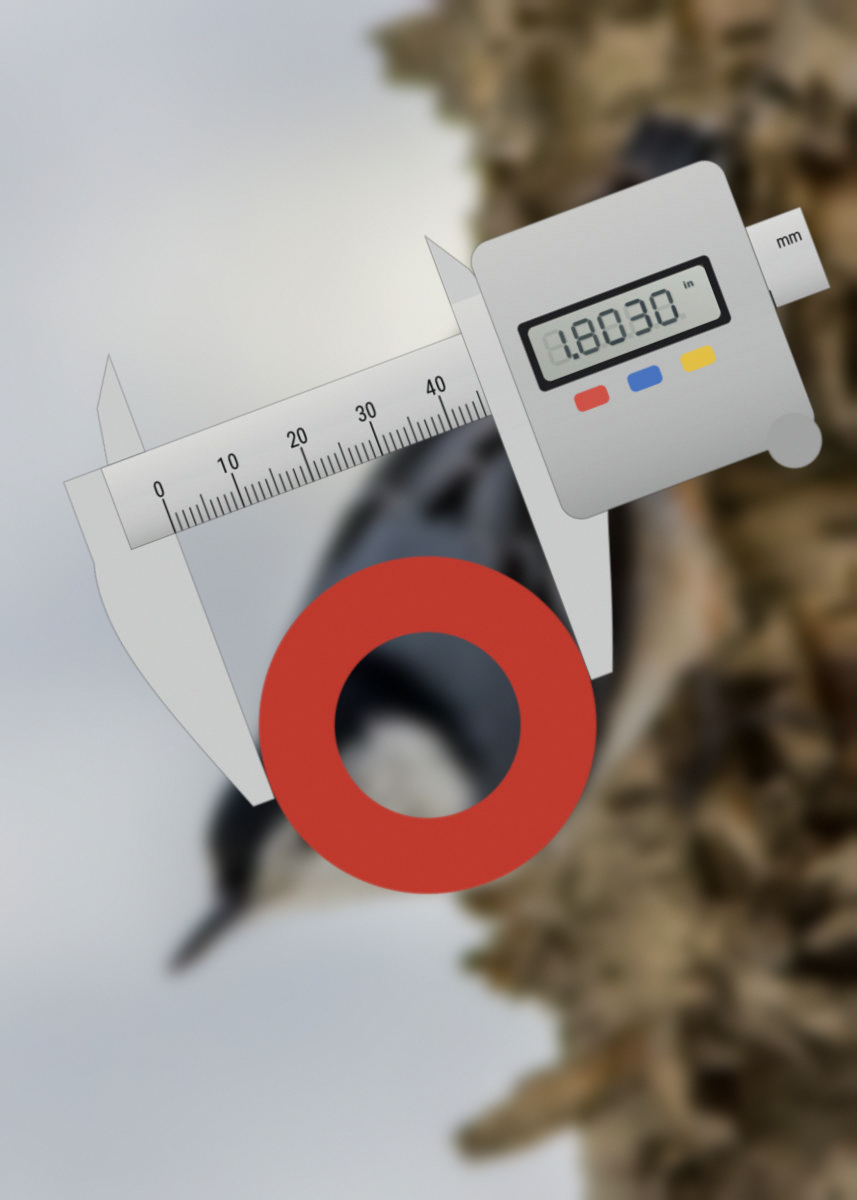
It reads 1.8030,in
